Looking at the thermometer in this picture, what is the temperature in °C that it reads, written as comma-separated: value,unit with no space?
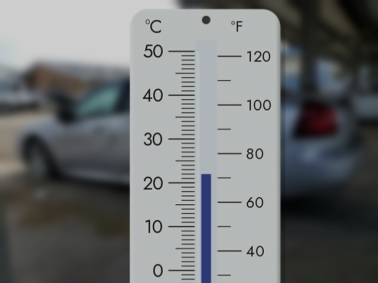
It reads 22,°C
